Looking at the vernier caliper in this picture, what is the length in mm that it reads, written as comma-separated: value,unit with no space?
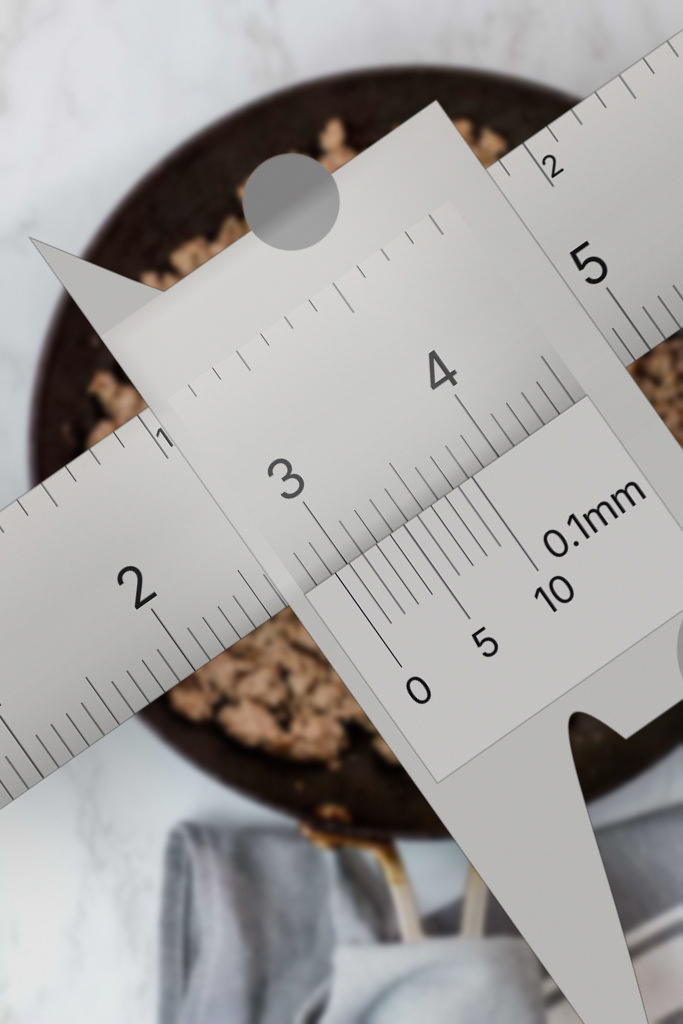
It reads 29.2,mm
